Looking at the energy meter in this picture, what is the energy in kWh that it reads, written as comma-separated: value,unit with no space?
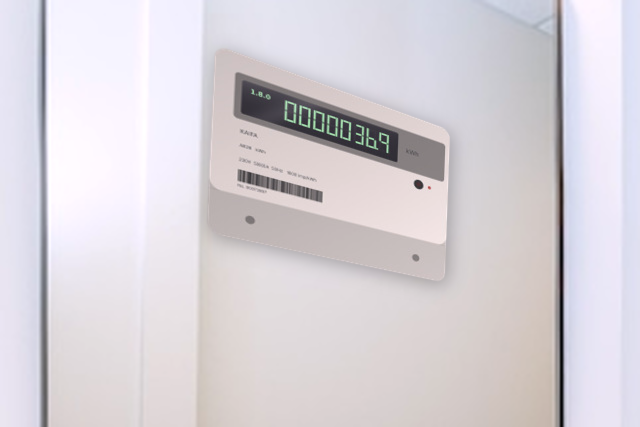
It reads 36.9,kWh
